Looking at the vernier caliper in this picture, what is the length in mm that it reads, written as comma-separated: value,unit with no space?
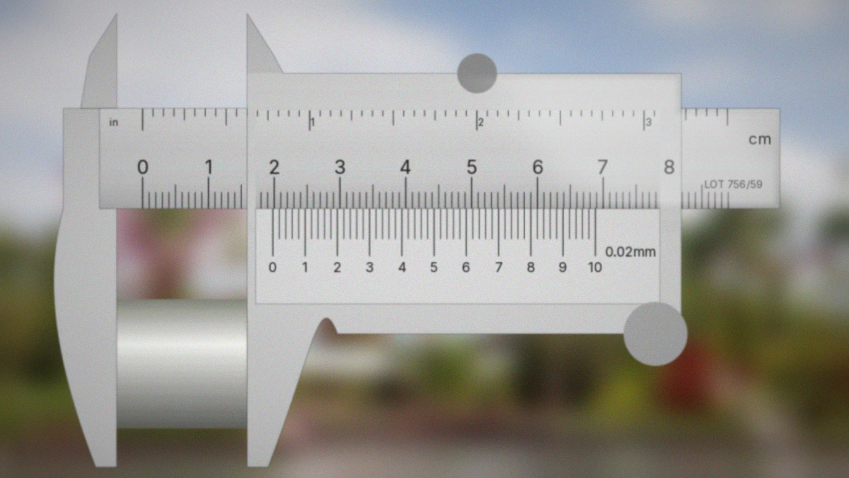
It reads 19.8,mm
